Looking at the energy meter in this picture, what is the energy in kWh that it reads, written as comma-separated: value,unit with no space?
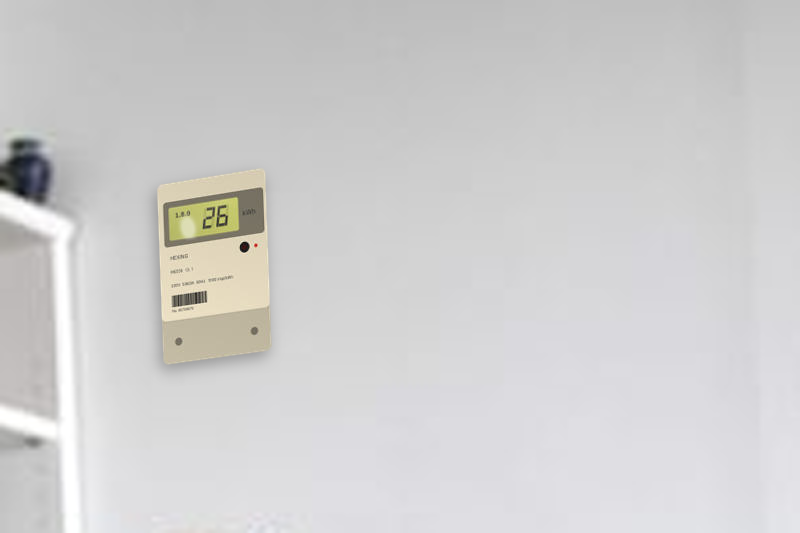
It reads 26,kWh
